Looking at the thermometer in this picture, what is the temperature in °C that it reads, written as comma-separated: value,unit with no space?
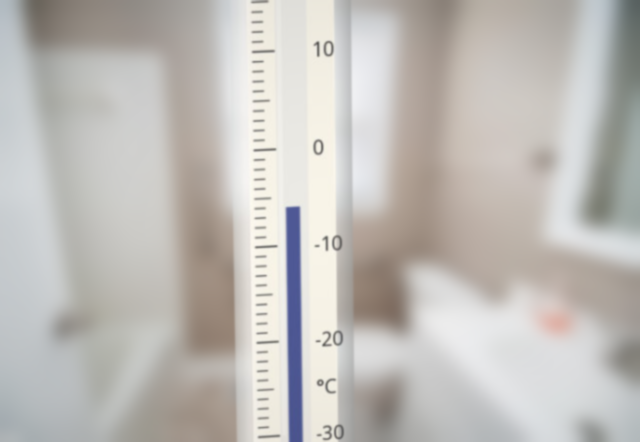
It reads -6,°C
